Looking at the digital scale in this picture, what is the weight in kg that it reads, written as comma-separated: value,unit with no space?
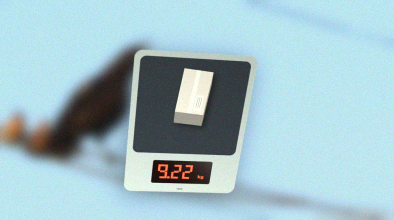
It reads 9.22,kg
